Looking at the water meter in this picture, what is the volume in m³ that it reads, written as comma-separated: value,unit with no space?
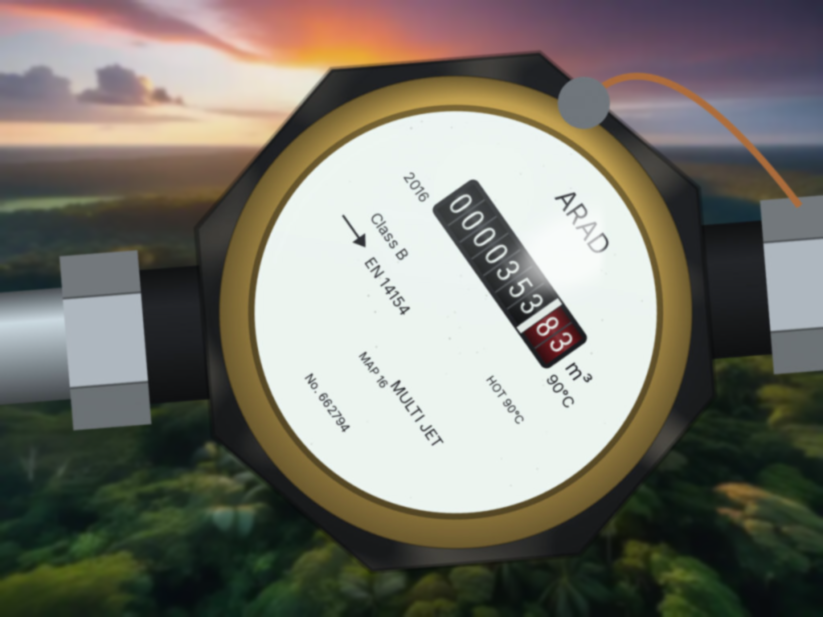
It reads 353.83,m³
